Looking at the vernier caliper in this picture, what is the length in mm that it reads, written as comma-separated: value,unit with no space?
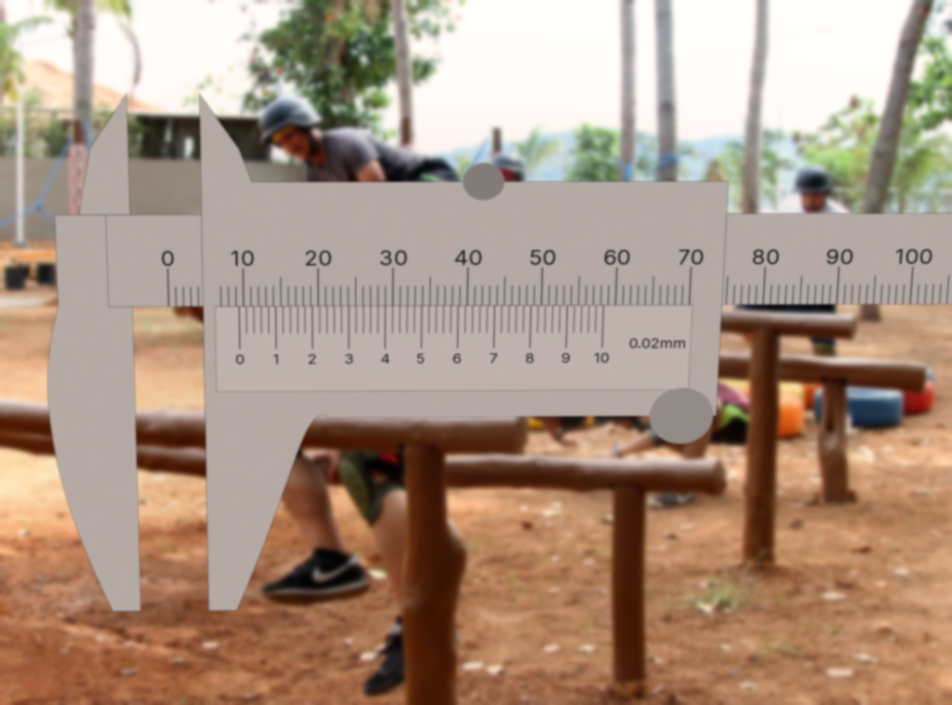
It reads 9.4,mm
